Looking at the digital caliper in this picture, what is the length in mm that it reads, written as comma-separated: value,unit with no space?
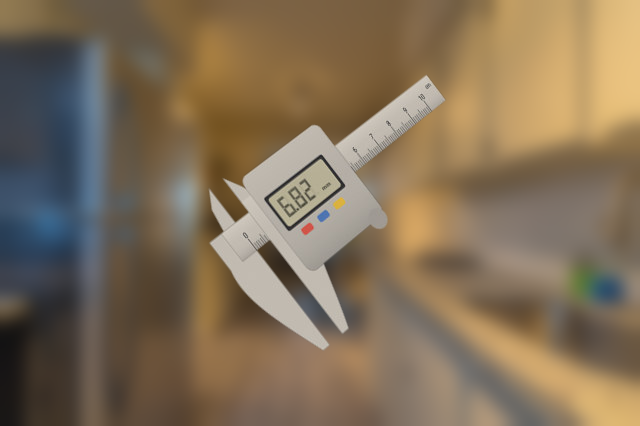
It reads 6.82,mm
